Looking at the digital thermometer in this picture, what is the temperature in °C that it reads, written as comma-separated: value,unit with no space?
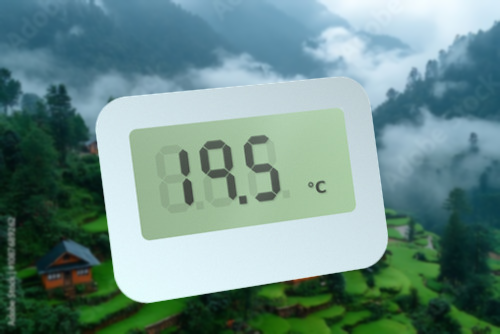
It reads 19.5,°C
